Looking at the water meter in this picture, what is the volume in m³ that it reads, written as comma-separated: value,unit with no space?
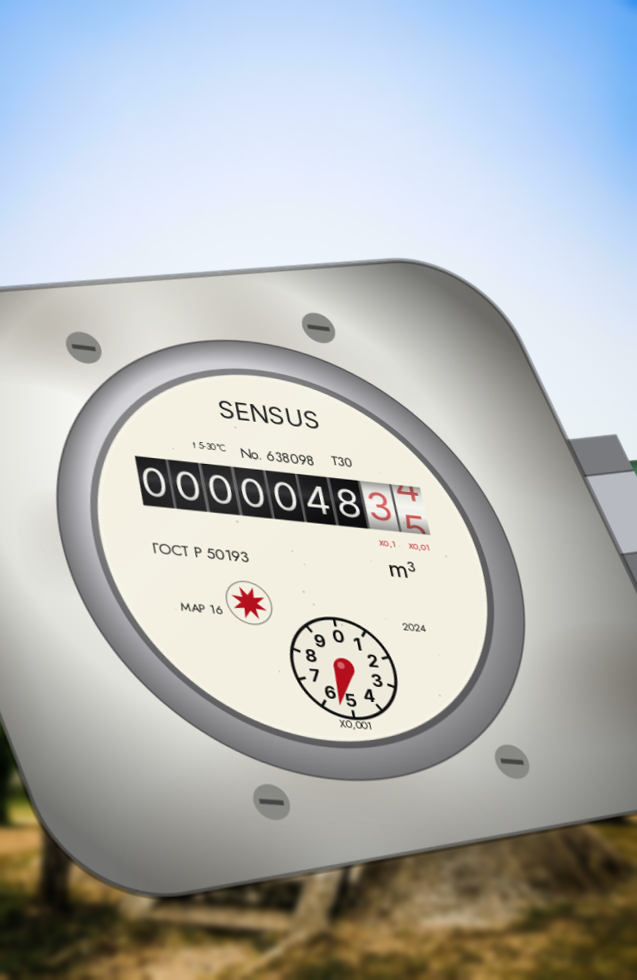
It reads 48.345,m³
